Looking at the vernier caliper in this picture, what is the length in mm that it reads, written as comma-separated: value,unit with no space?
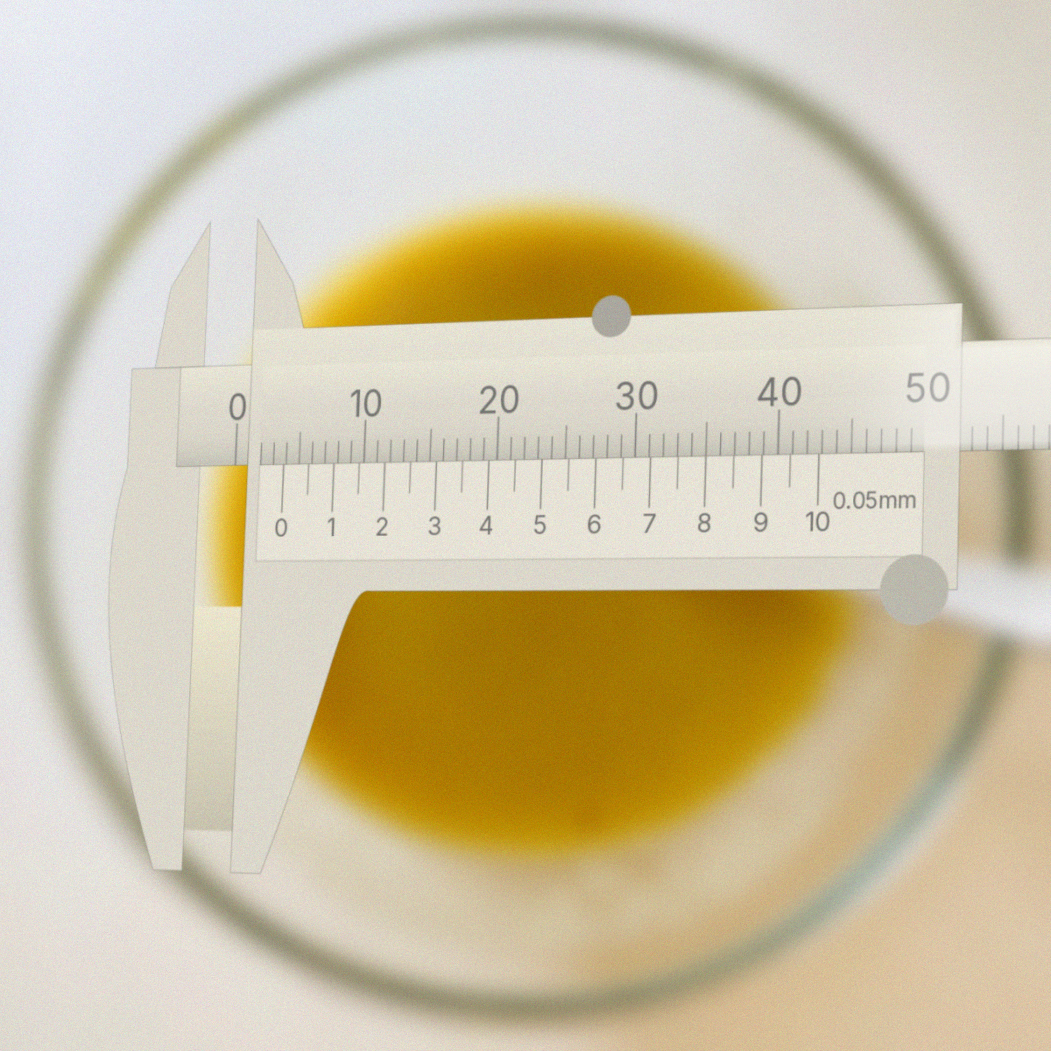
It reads 3.8,mm
